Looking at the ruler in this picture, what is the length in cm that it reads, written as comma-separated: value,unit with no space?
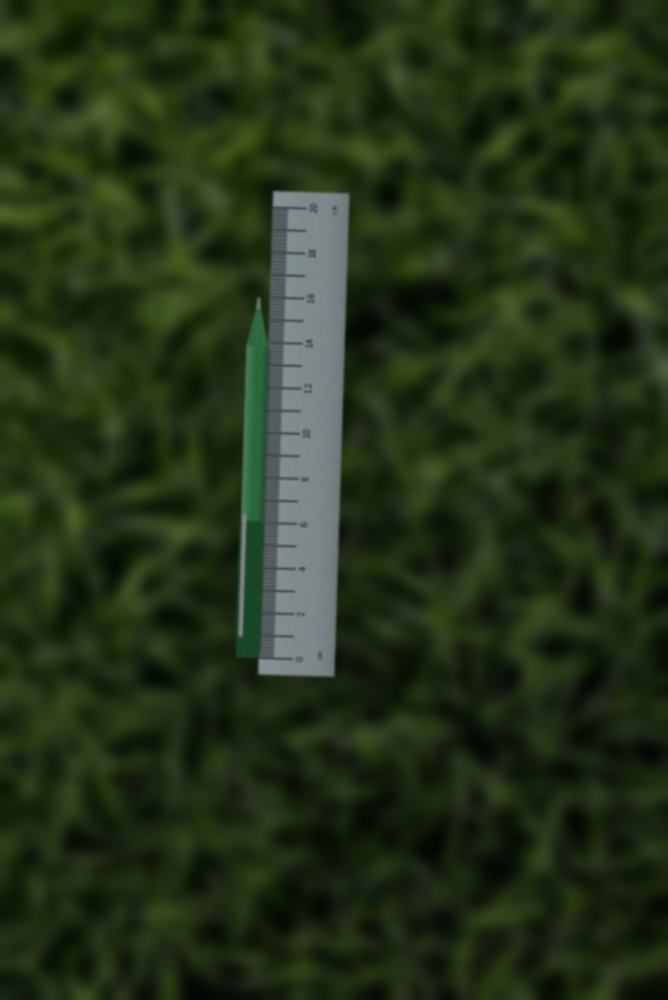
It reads 16,cm
